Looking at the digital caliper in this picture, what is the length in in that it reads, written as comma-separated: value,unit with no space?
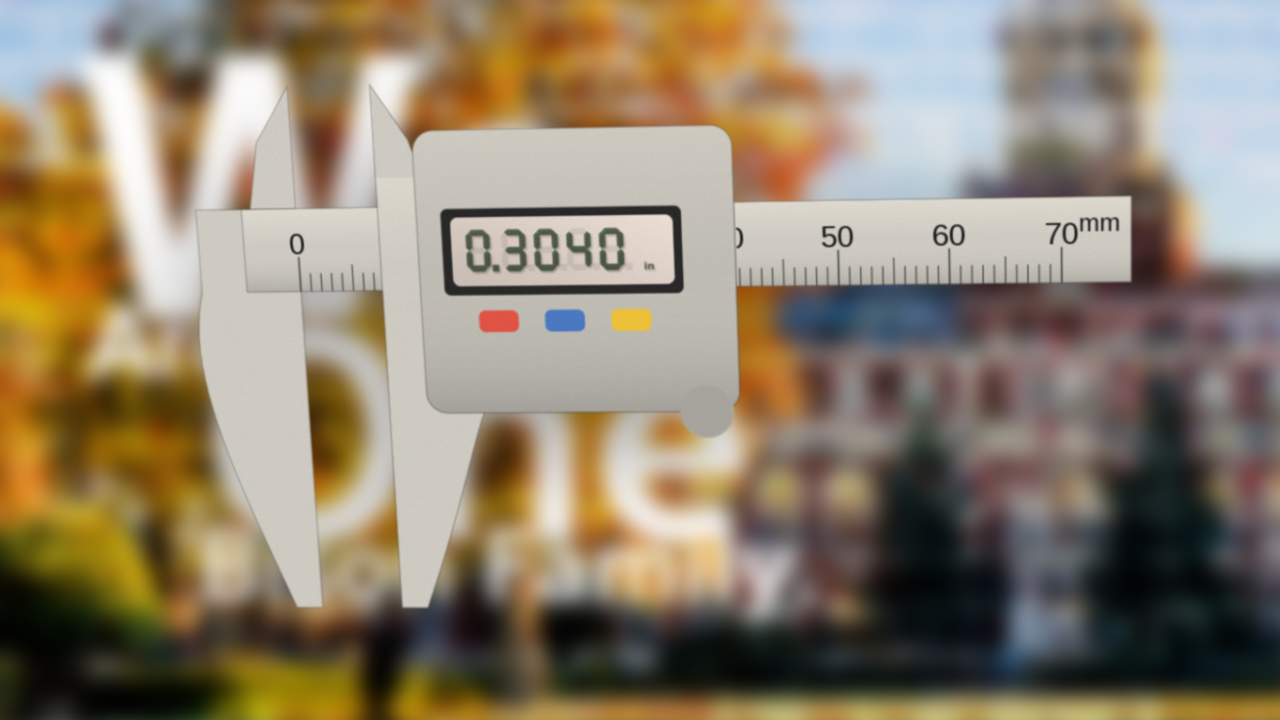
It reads 0.3040,in
